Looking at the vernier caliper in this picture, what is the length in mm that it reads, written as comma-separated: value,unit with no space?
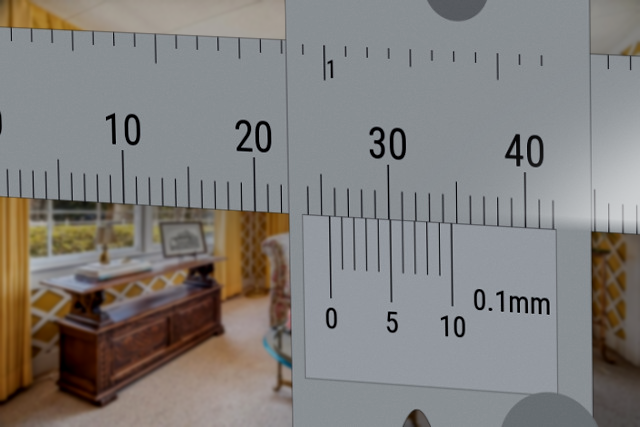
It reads 25.6,mm
